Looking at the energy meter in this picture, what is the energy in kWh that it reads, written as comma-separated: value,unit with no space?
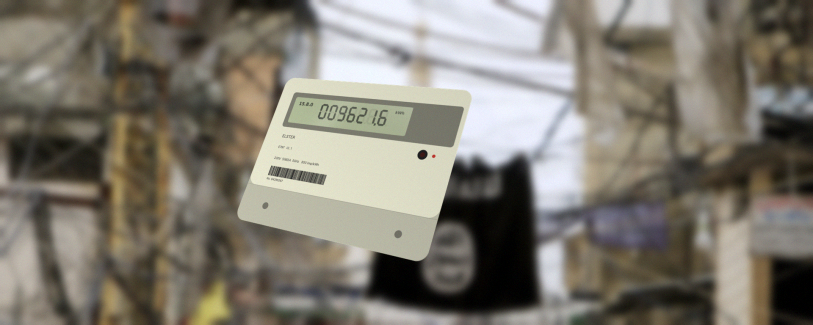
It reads 9621.6,kWh
